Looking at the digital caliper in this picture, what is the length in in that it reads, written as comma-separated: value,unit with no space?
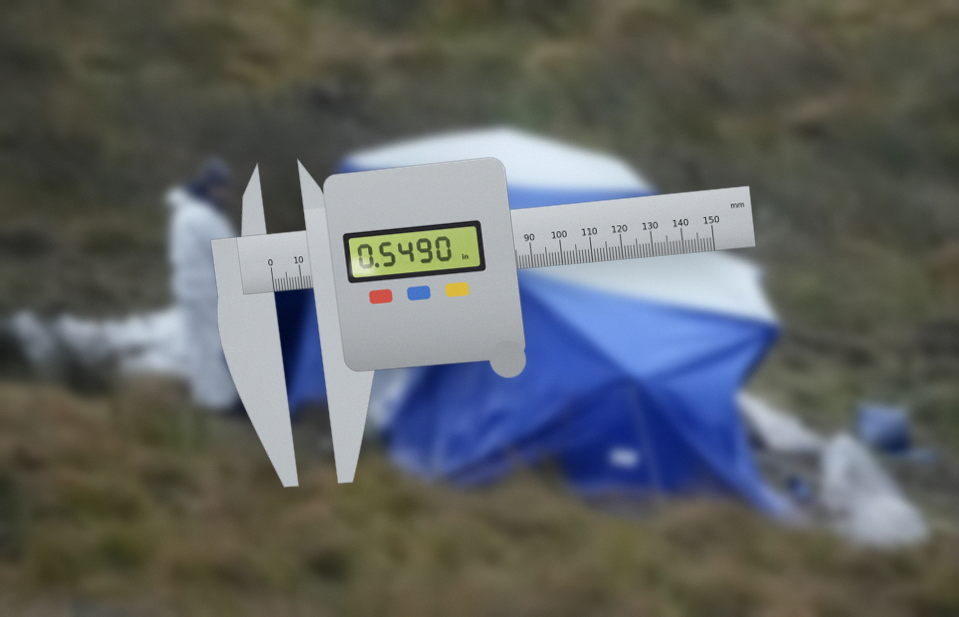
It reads 0.5490,in
